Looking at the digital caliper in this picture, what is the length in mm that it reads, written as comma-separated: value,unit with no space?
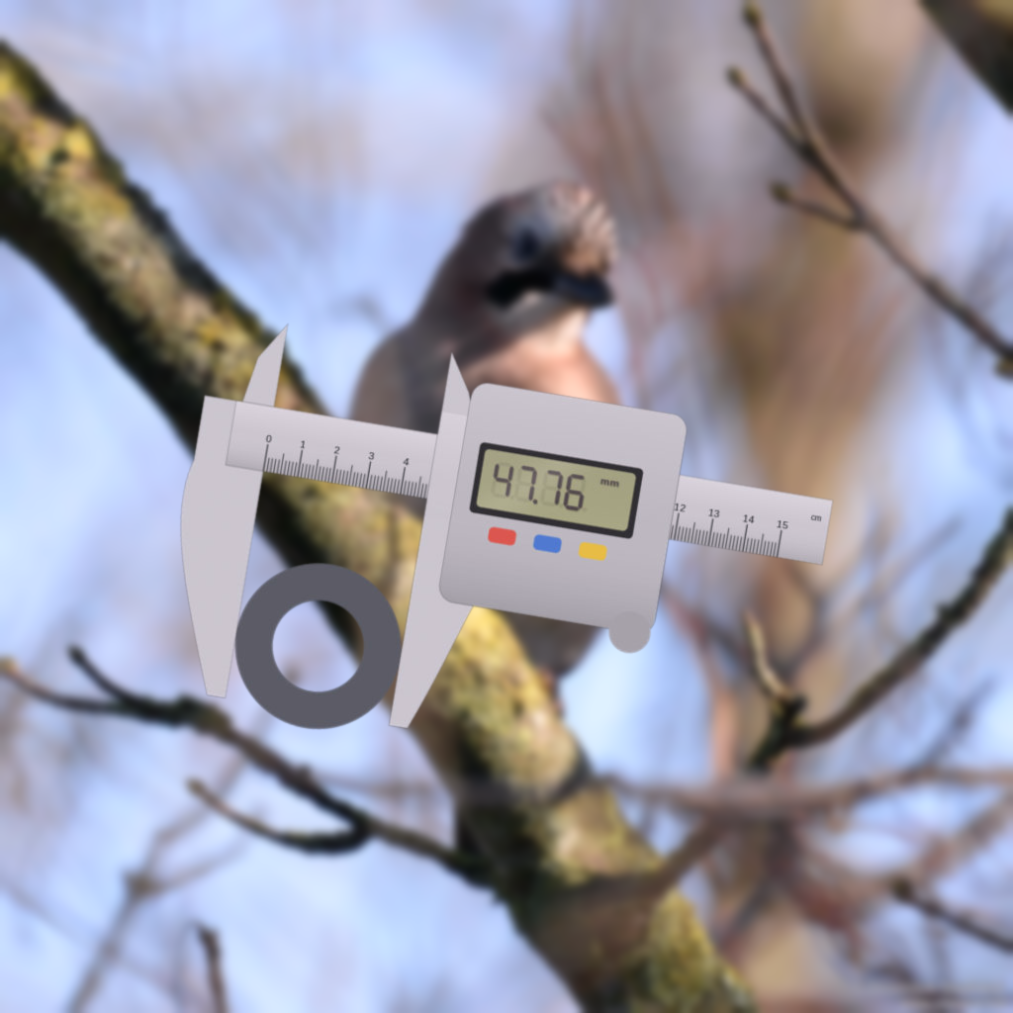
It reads 47.76,mm
